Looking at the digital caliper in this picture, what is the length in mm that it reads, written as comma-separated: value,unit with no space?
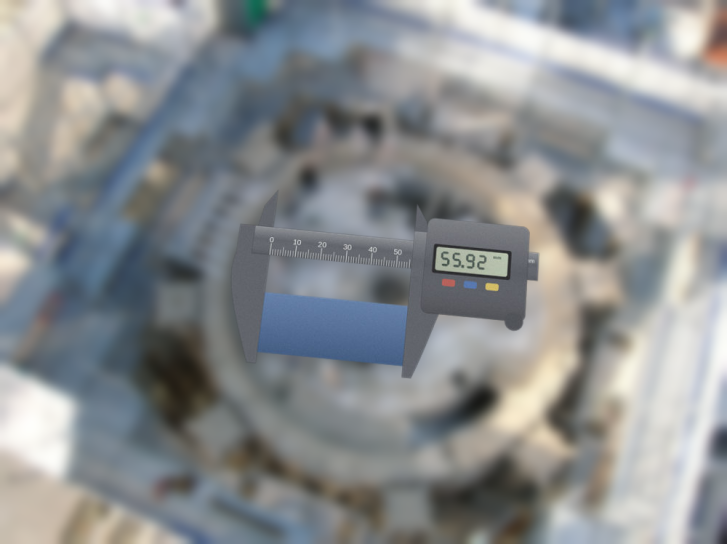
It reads 55.92,mm
